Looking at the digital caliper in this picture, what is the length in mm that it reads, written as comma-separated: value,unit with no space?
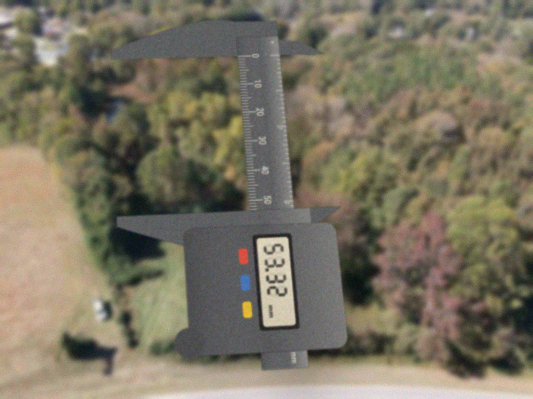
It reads 53.32,mm
